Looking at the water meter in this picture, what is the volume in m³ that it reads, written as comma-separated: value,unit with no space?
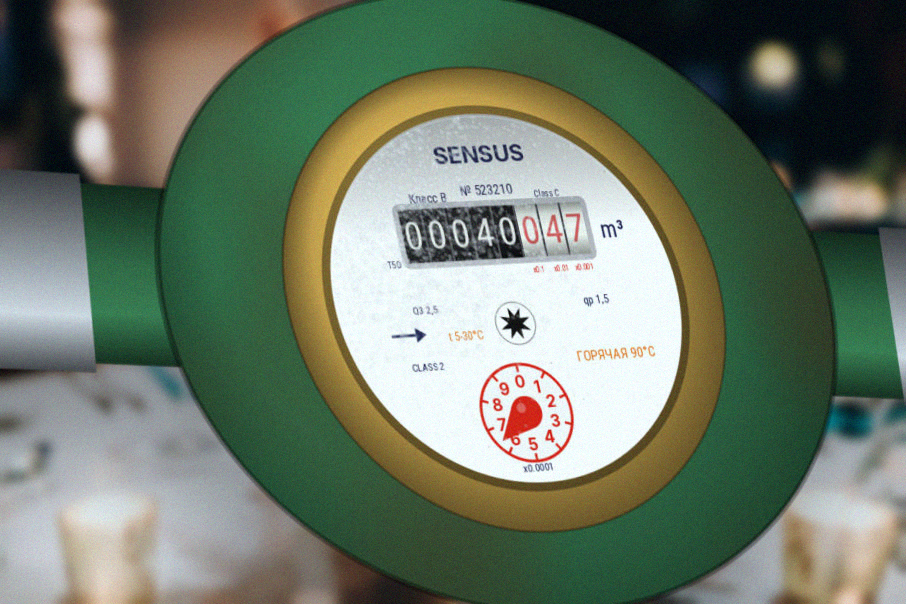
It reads 40.0476,m³
